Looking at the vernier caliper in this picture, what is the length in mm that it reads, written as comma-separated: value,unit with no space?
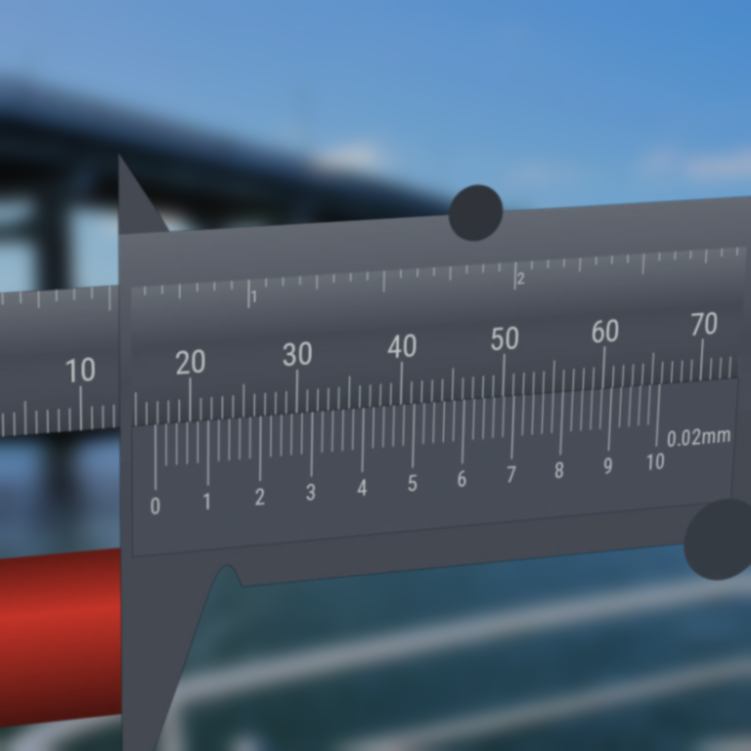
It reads 16.8,mm
